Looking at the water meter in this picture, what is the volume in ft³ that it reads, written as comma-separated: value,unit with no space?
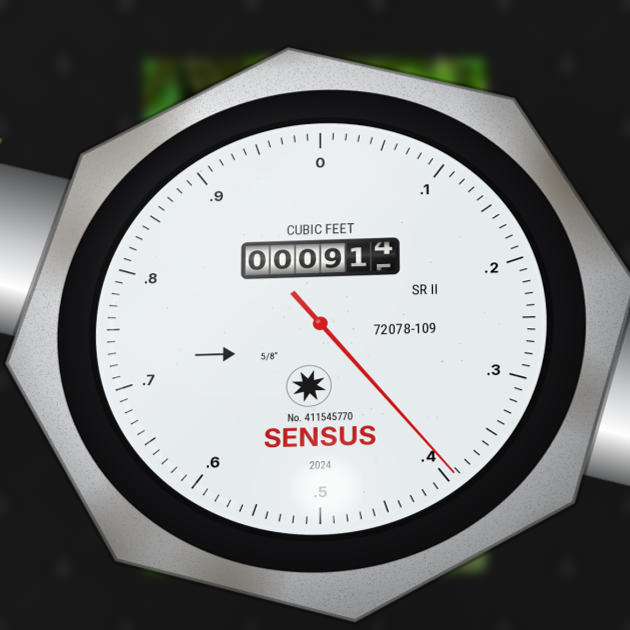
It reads 914.39,ft³
